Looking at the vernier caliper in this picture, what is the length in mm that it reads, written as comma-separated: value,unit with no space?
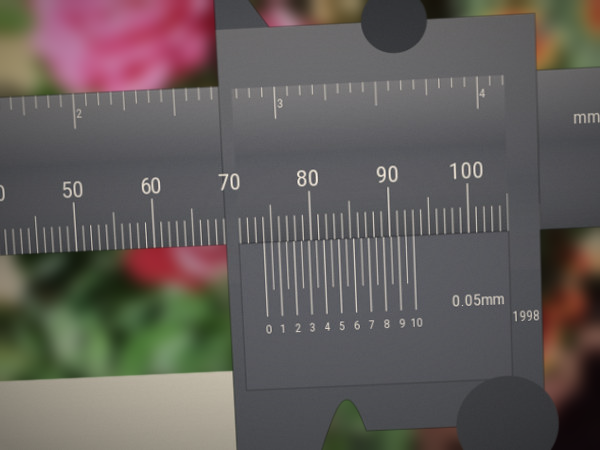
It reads 74.0,mm
